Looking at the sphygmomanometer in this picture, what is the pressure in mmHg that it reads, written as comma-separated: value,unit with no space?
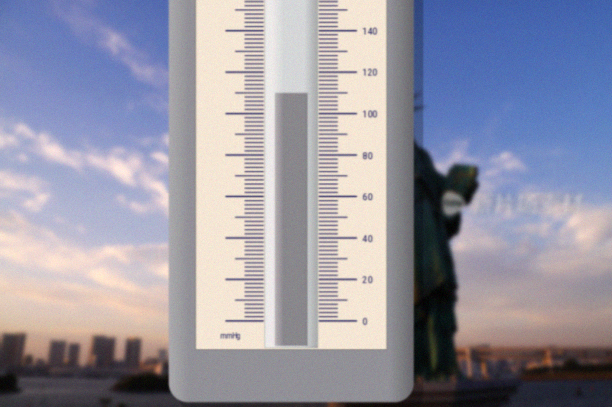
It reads 110,mmHg
